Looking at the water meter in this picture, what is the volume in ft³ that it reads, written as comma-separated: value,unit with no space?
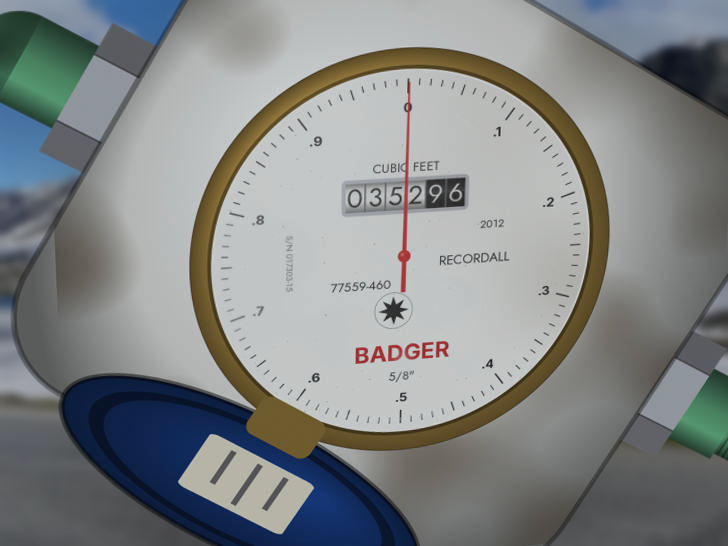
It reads 35296.00,ft³
